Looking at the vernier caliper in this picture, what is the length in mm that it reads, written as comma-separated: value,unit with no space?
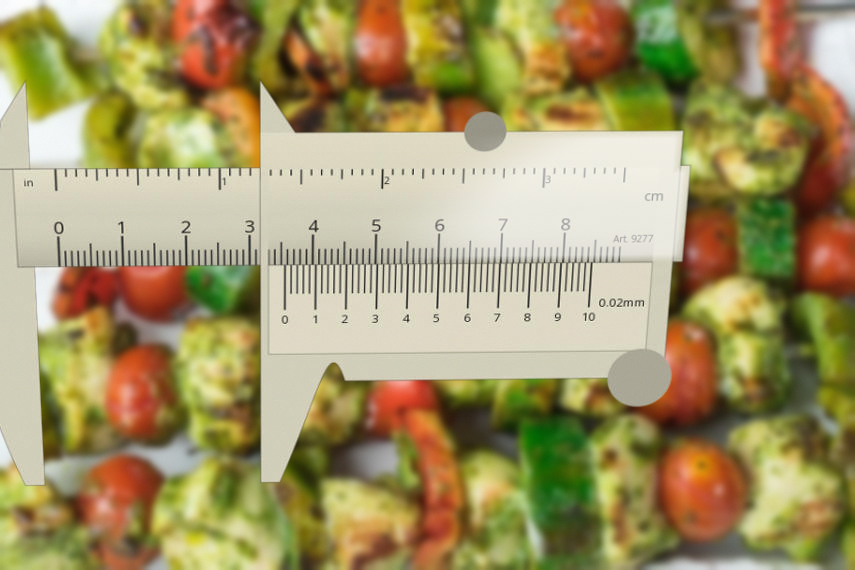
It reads 35.6,mm
